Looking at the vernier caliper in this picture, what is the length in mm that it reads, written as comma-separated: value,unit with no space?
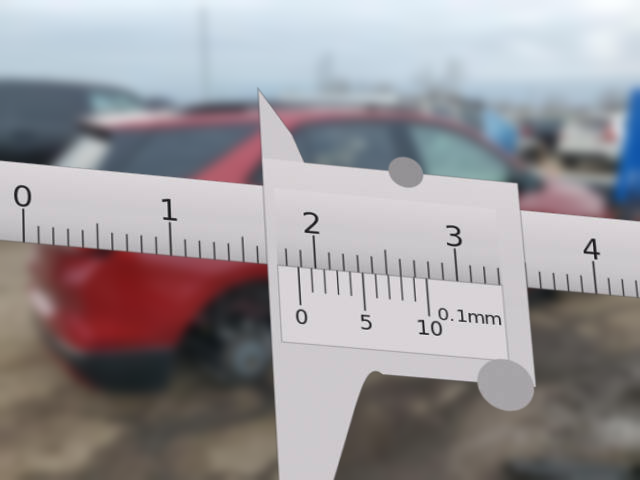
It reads 18.8,mm
